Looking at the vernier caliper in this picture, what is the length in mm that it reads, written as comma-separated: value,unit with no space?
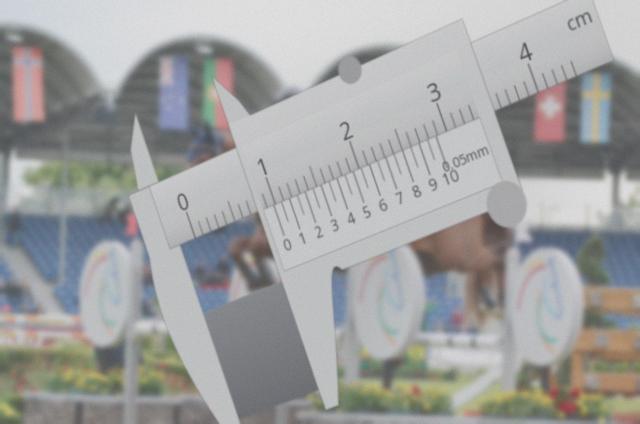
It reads 9.8,mm
